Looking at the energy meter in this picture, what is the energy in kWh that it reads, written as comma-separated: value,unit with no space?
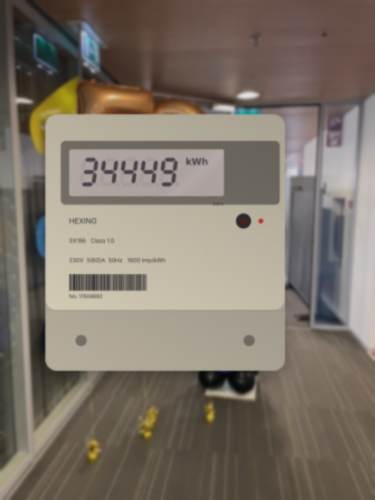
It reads 34449,kWh
